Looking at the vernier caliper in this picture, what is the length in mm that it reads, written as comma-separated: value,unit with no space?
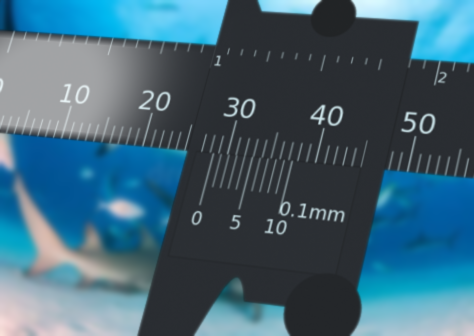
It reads 28.4,mm
